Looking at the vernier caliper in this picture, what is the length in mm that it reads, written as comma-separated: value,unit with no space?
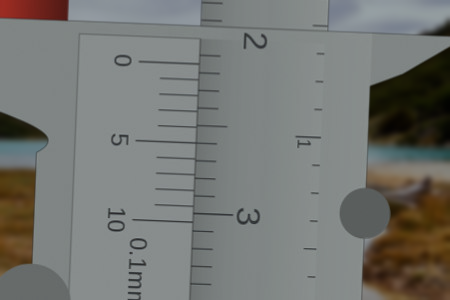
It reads 21.5,mm
